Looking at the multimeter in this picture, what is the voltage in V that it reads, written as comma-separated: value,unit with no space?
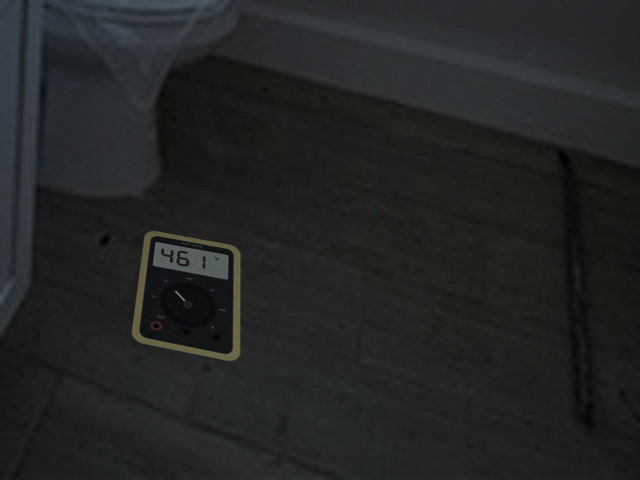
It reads 461,V
